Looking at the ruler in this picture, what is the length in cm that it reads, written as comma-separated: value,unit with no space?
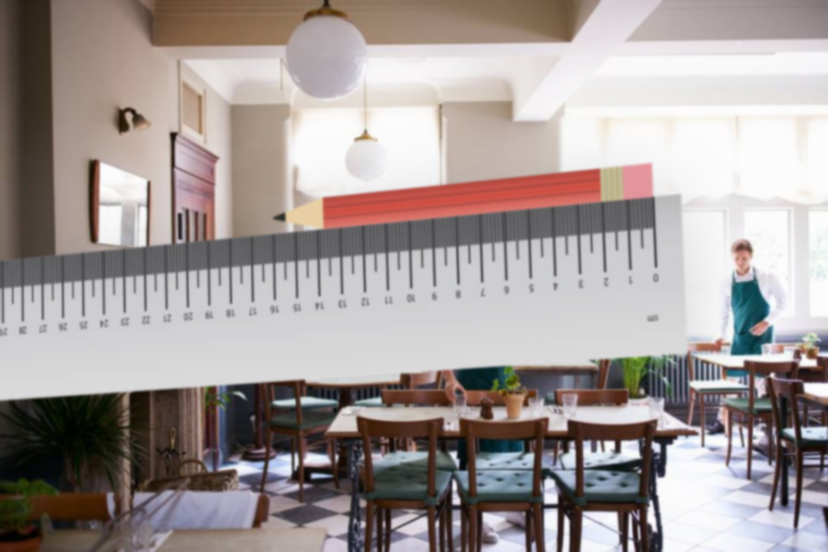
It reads 16,cm
